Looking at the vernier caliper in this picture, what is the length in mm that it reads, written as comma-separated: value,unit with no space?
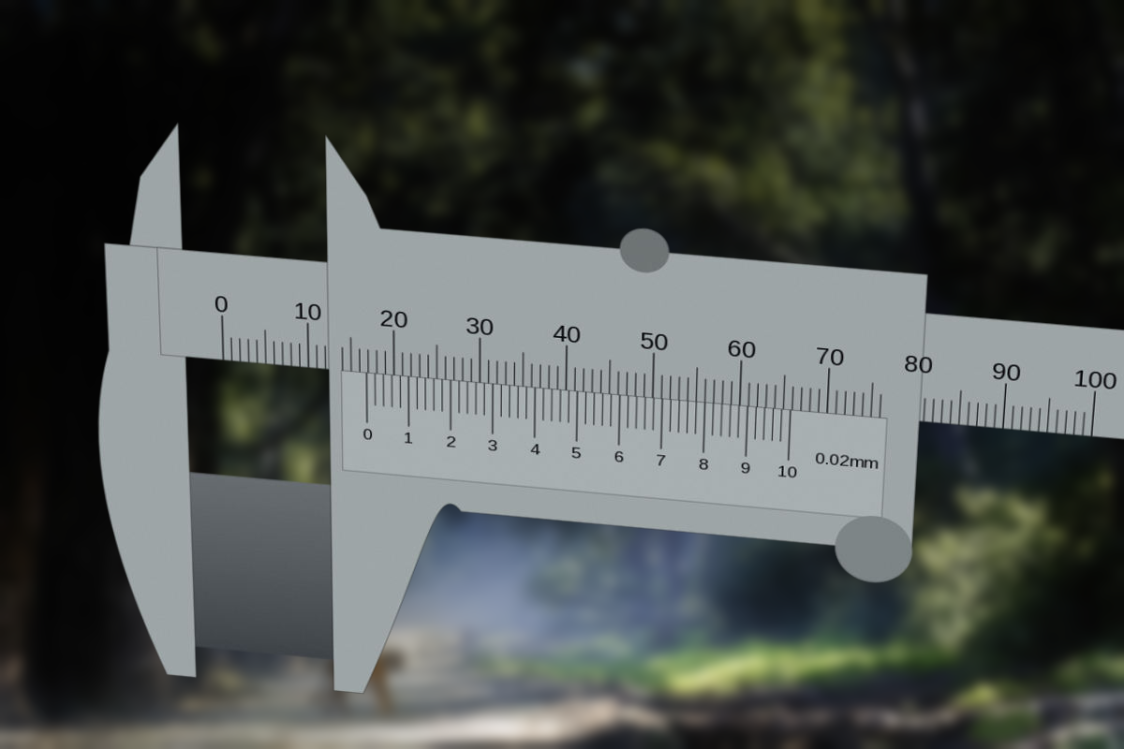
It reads 16.8,mm
